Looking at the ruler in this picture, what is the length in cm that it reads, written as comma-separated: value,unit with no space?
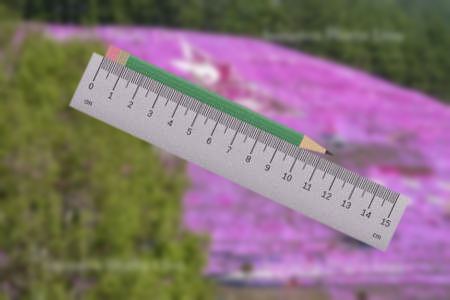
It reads 11.5,cm
